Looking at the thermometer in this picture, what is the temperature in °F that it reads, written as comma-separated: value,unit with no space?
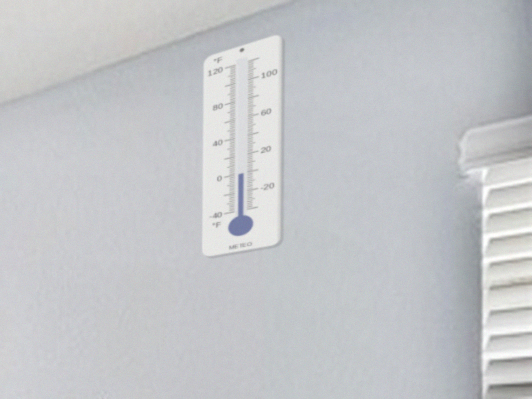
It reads 0,°F
